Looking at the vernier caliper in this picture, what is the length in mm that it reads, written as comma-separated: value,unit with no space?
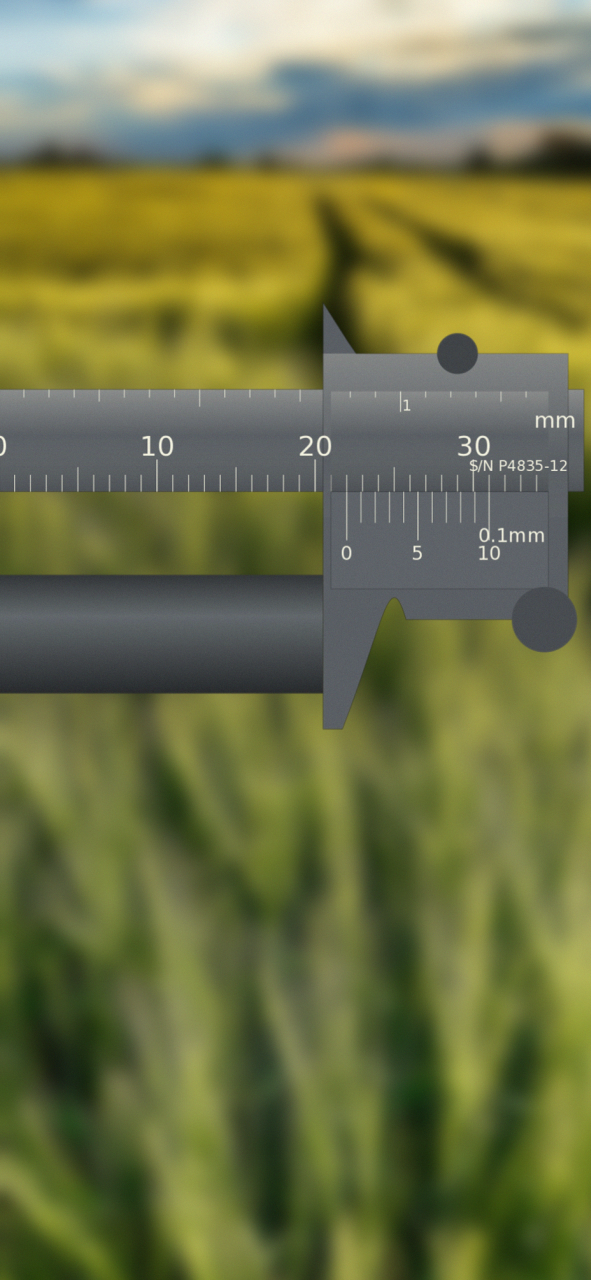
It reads 22.0,mm
